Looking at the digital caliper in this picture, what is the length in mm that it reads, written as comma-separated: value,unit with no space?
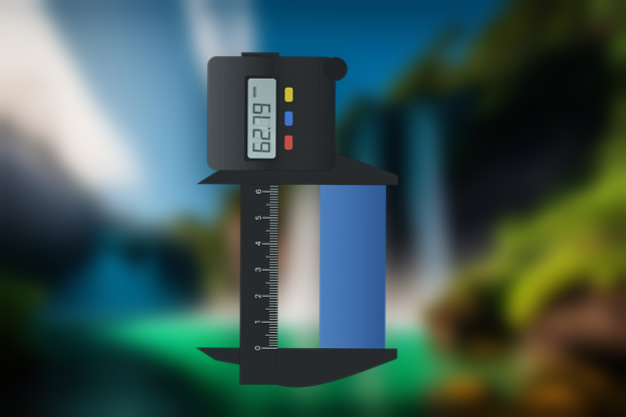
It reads 62.79,mm
